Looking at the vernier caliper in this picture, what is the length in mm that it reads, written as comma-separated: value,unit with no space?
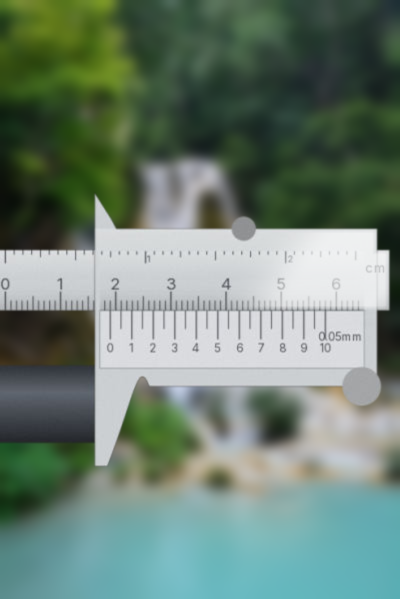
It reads 19.0,mm
